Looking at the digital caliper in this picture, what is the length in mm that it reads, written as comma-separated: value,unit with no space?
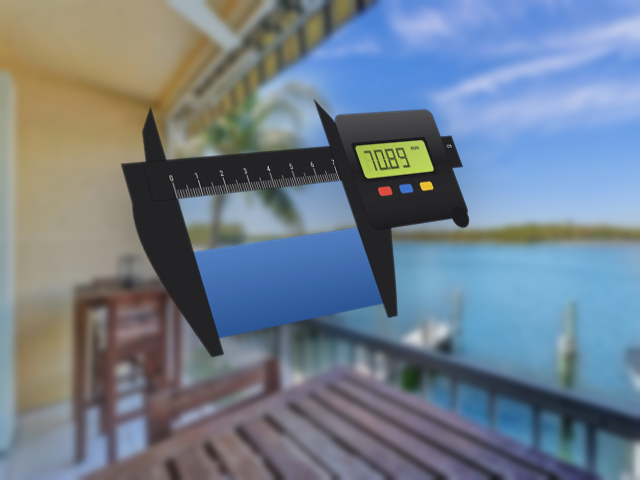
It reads 70.89,mm
